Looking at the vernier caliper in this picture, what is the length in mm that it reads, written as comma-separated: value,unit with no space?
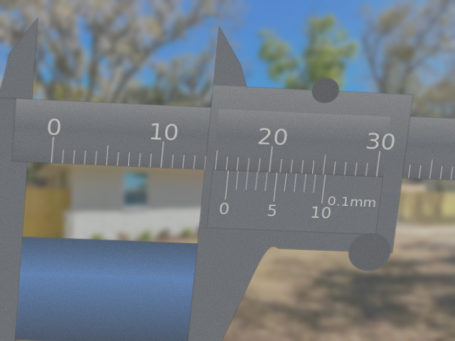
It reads 16.2,mm
